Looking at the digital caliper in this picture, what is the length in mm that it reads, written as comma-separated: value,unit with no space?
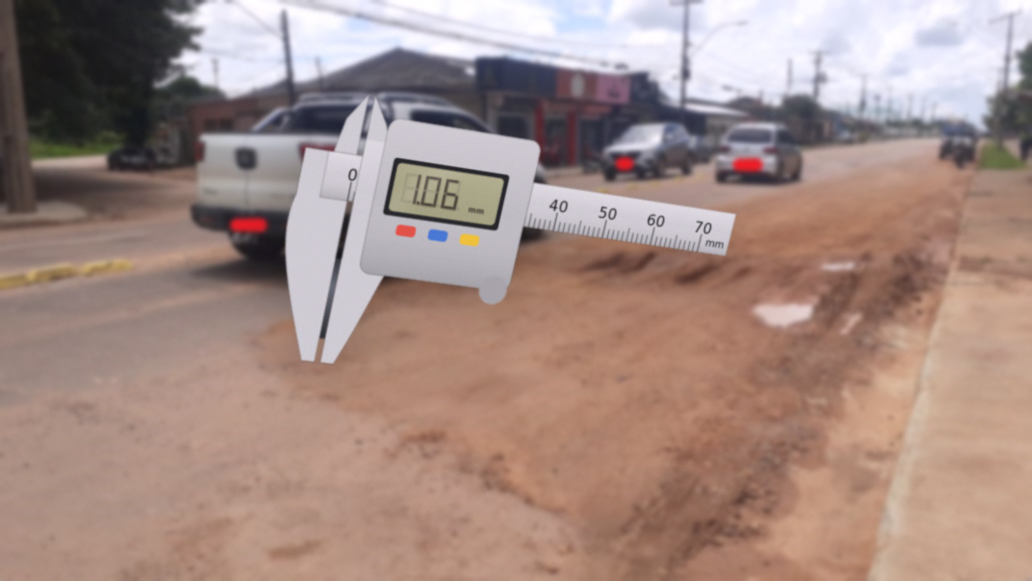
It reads 1.06,mm
